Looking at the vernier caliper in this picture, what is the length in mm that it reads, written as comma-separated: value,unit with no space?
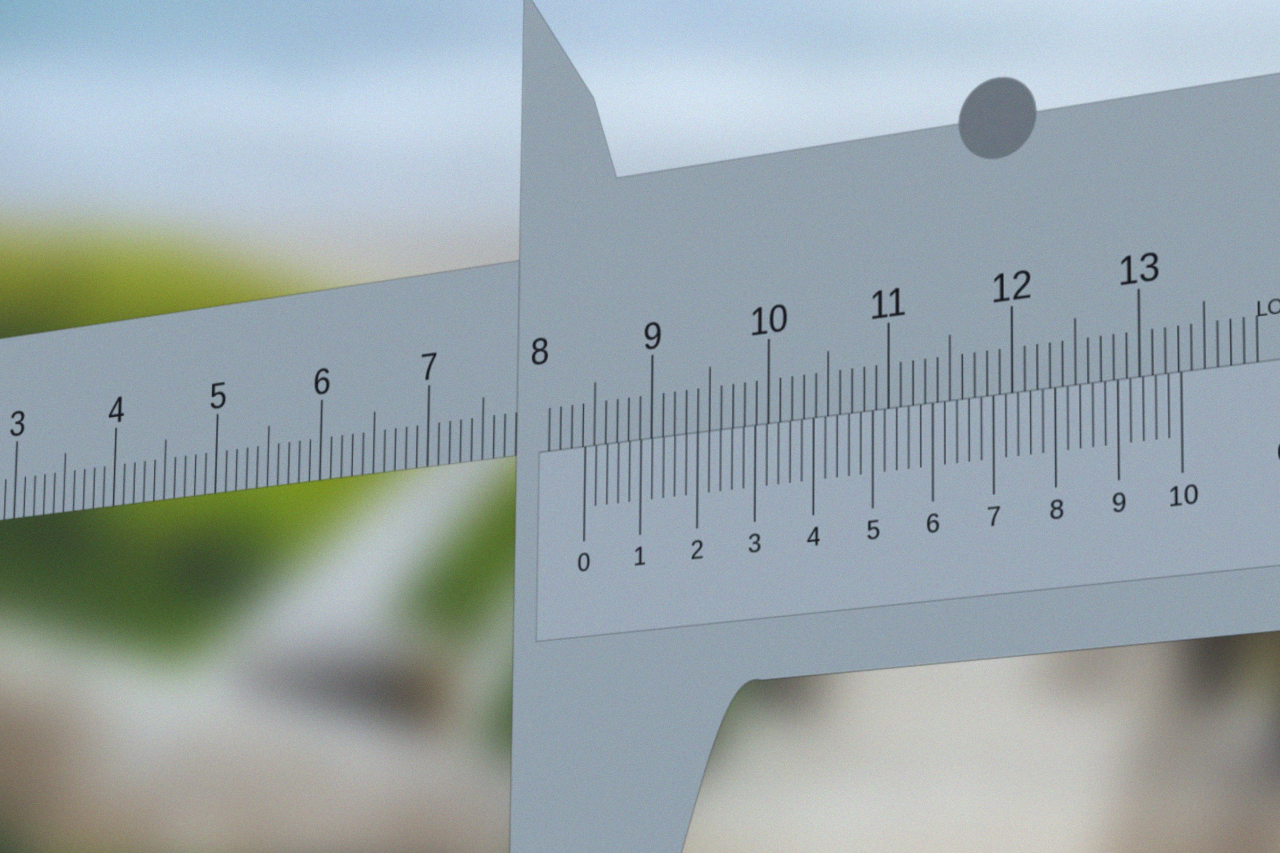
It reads 84.2,mm
